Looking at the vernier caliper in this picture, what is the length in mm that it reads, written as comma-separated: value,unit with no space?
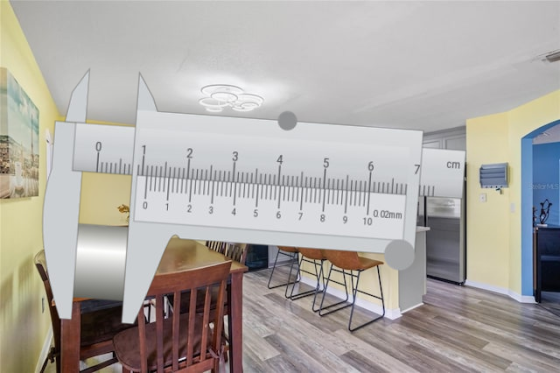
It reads 11.0,mm
